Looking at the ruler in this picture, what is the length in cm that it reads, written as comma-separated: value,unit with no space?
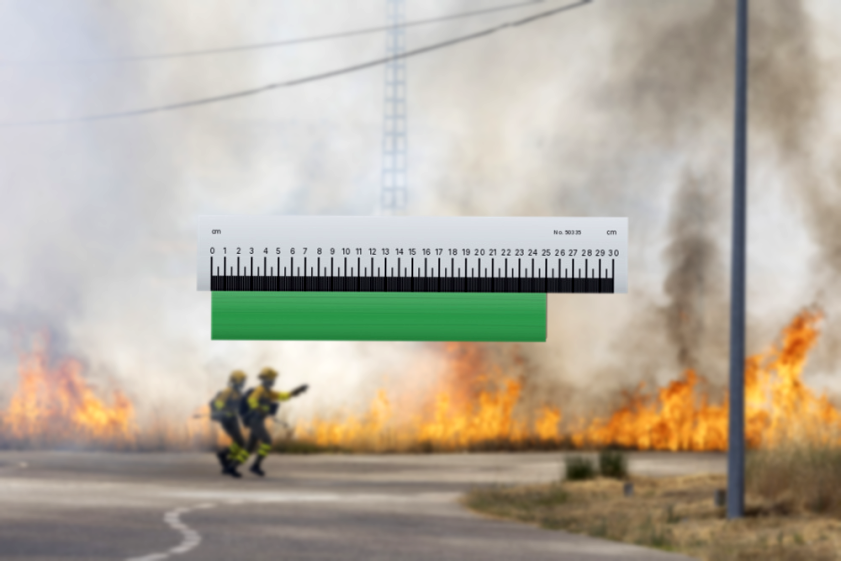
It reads 25,cm
